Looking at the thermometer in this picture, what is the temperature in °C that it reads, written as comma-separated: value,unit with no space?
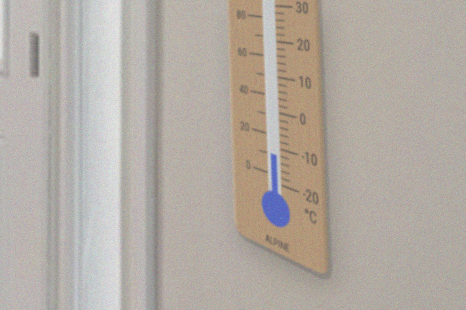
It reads -12,°C
